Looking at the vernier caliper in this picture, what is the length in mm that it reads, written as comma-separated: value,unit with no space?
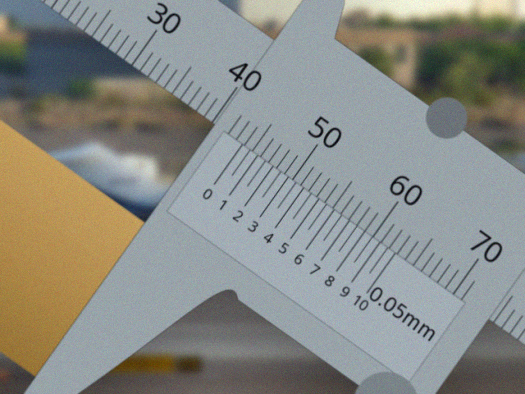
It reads 43.8,mm
